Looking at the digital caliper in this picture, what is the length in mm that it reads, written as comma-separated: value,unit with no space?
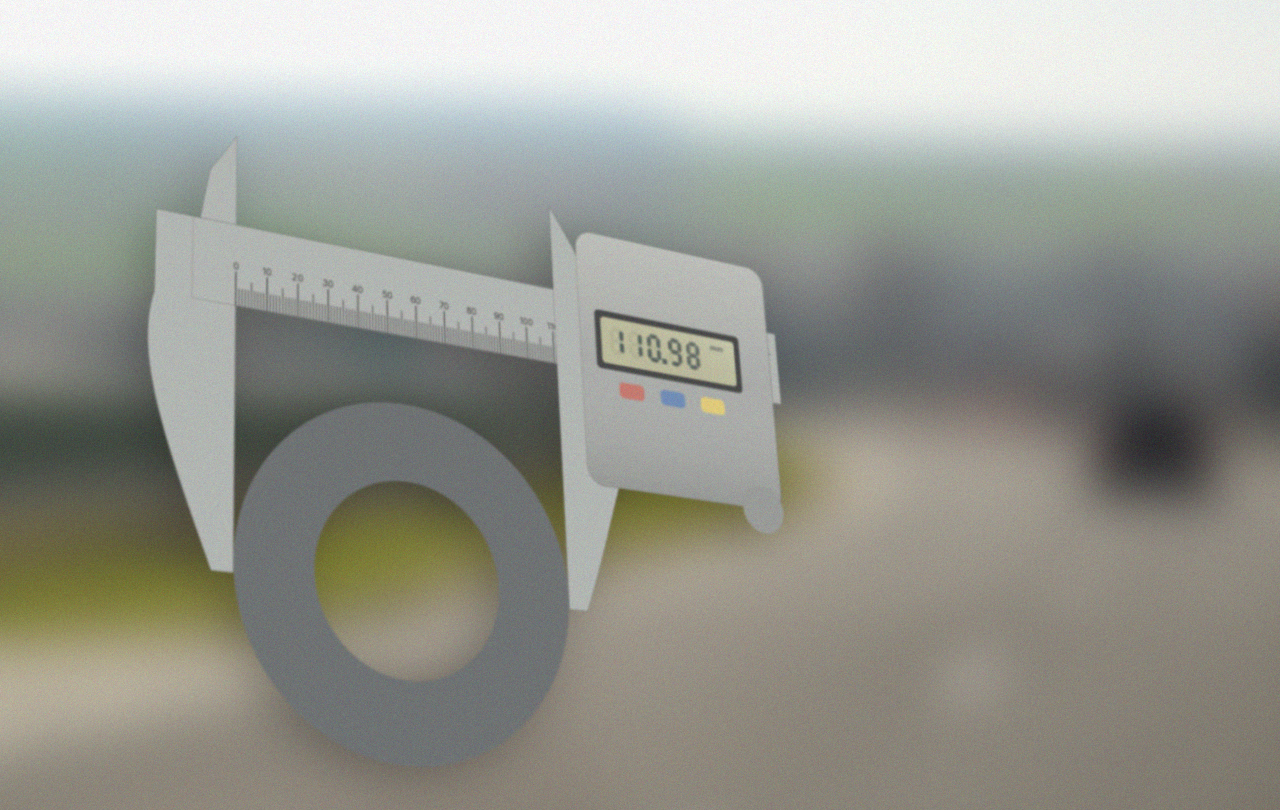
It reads 110.98,mm
